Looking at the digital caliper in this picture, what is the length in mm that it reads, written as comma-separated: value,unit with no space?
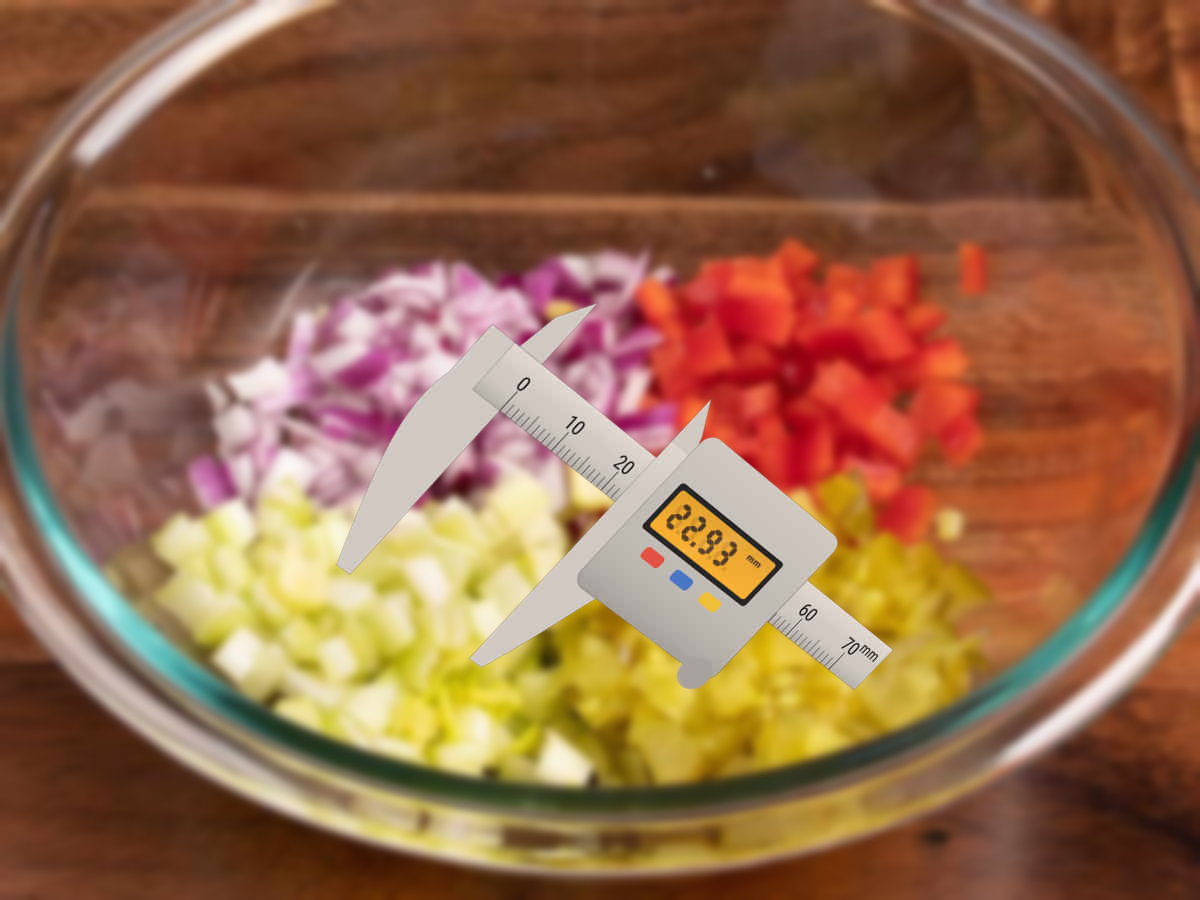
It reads 22.93,mm
